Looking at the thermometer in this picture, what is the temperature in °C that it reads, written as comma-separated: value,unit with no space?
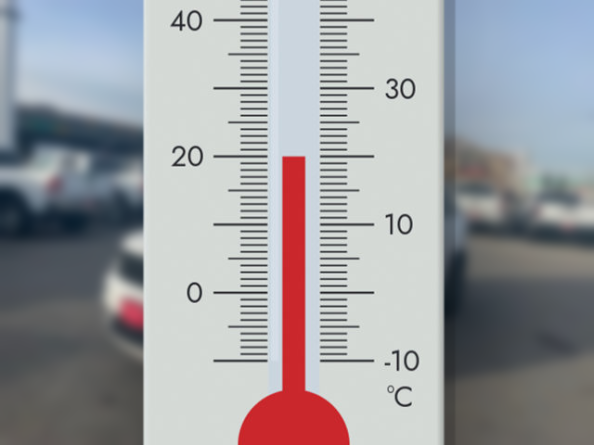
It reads 20,°C
